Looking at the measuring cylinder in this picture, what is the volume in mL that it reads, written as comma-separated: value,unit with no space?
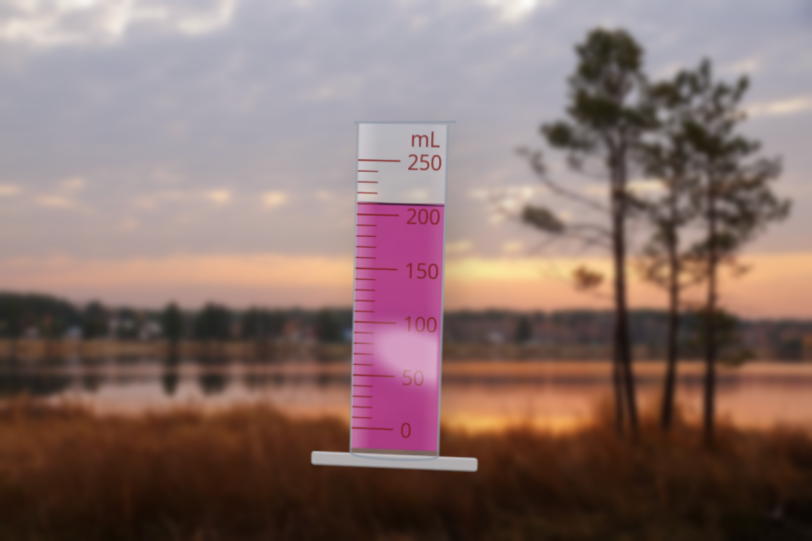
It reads 210,mL
